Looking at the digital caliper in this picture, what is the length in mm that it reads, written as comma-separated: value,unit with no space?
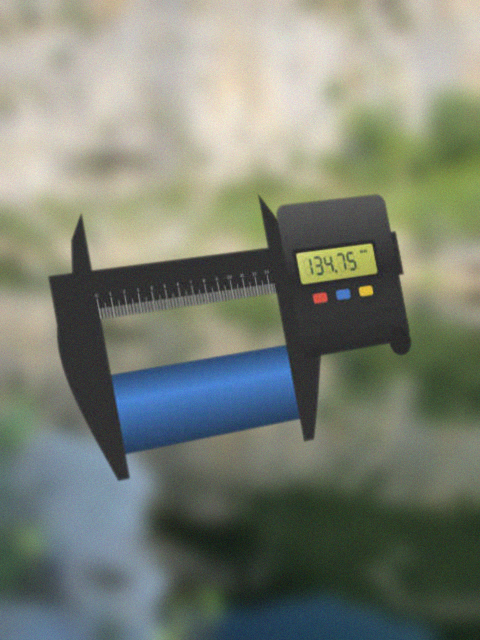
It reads 134.75,mm
